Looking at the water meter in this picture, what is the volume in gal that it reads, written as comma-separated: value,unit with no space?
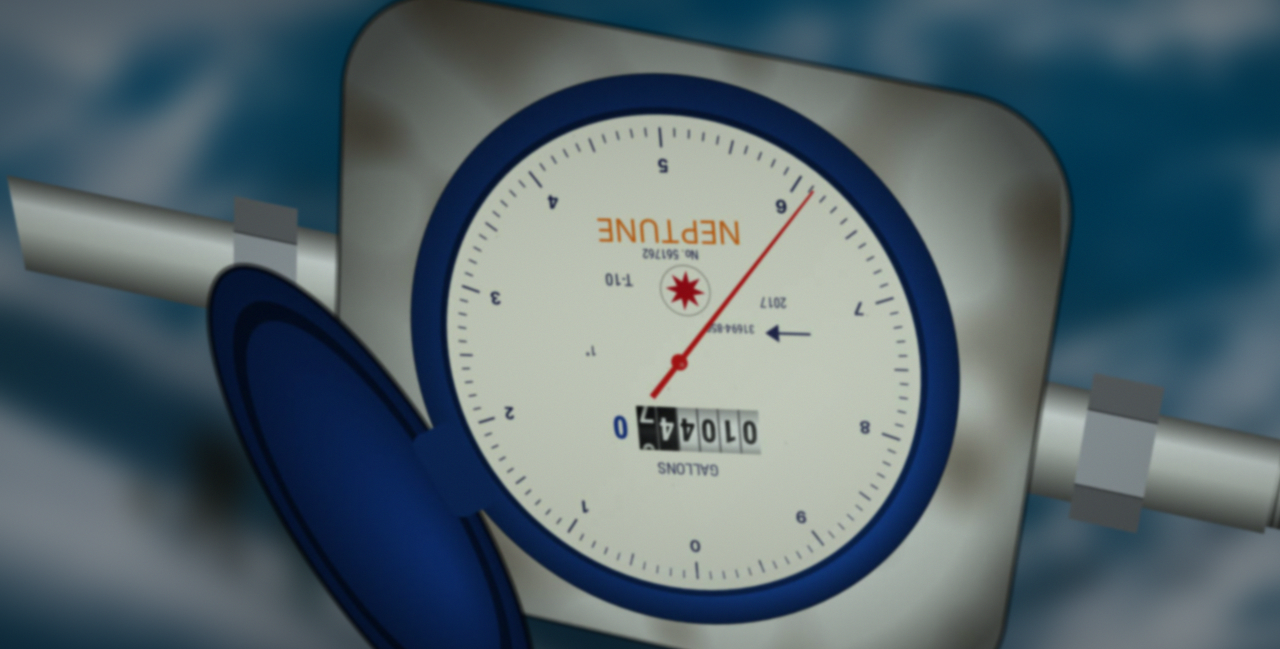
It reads 104466.1,gal
